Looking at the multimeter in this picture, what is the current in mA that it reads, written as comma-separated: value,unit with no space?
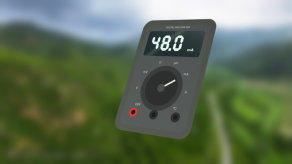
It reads 48.0,mA
